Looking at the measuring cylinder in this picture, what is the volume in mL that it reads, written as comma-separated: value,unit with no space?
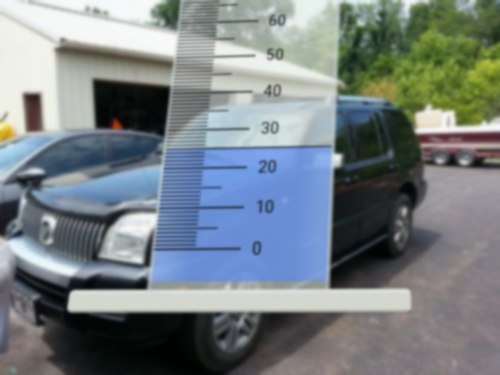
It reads 25,mL
